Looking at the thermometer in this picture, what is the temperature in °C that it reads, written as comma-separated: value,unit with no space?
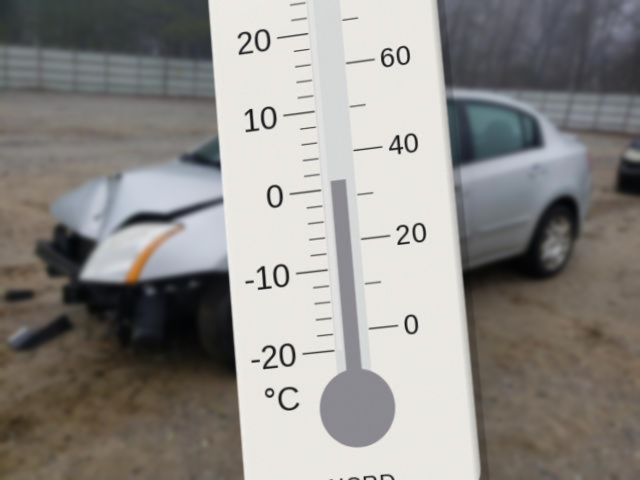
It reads 1,°C
